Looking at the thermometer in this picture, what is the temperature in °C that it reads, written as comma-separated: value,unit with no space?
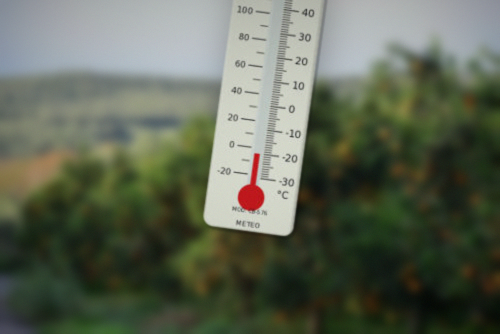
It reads -20,°C
